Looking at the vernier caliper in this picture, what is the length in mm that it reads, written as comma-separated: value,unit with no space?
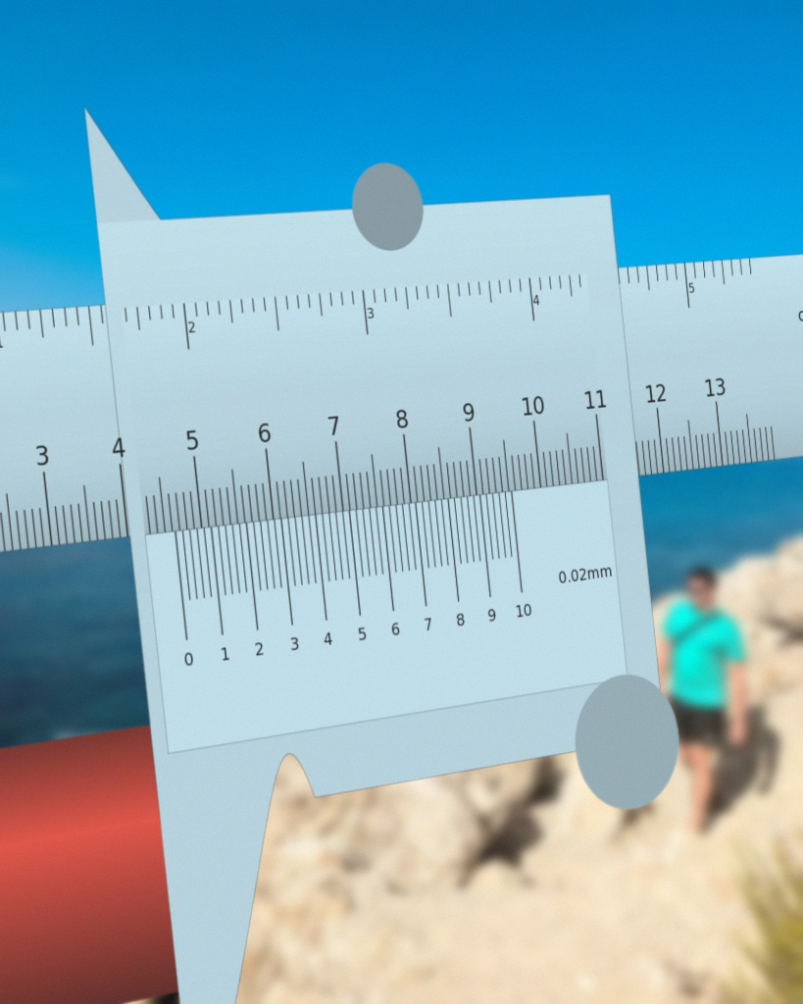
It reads 46.4,mm
